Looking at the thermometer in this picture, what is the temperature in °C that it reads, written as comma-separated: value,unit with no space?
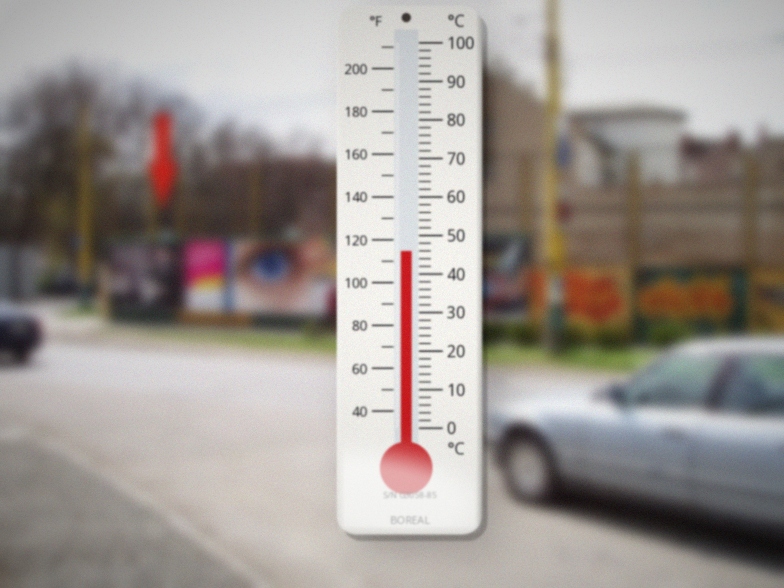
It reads 46,°C
